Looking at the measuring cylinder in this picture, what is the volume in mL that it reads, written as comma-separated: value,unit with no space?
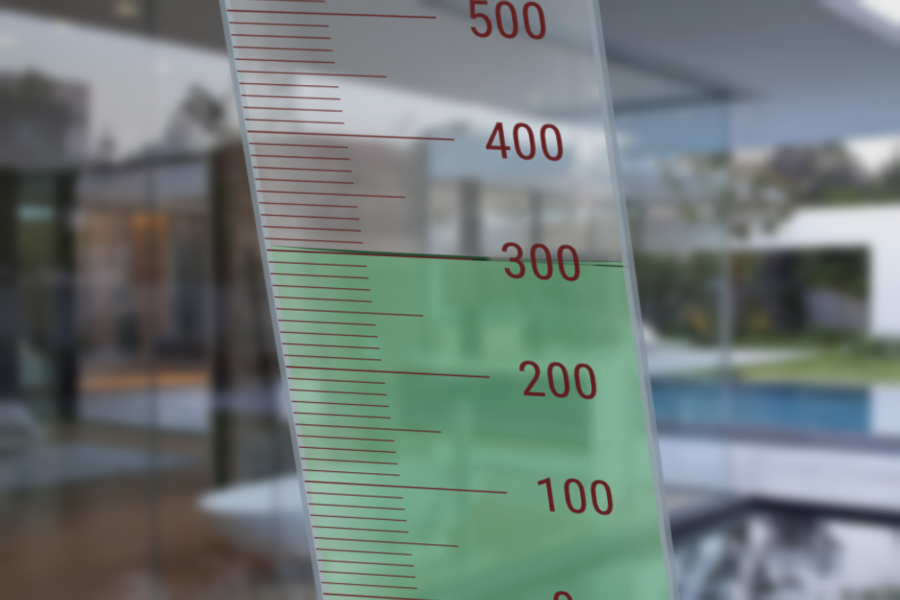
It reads 300,mL
